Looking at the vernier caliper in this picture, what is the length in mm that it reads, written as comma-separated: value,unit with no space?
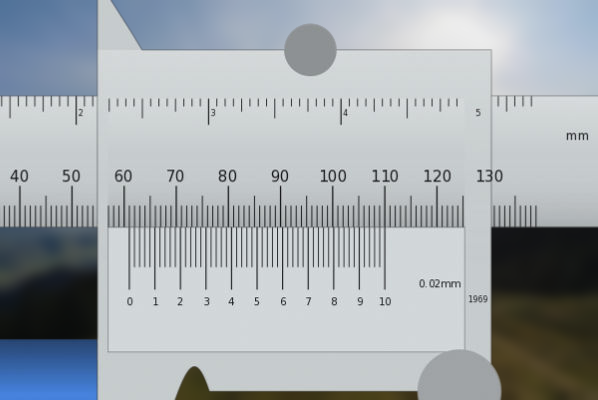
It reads 61.0,mm
